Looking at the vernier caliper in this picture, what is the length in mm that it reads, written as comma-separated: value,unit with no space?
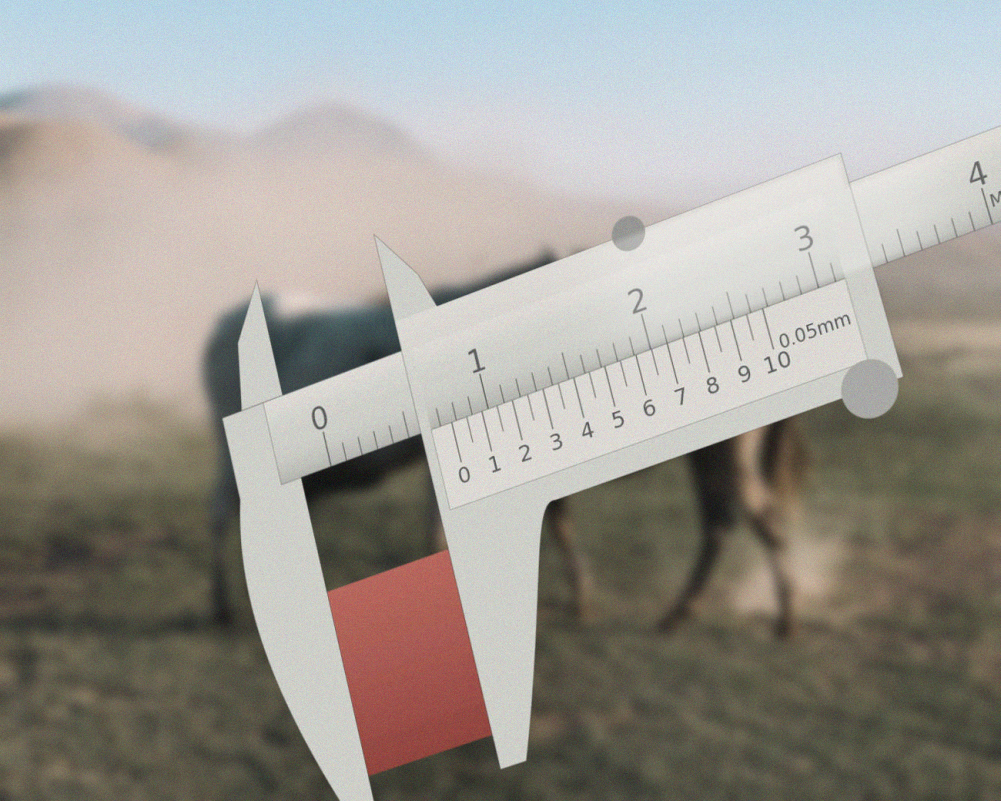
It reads 7.7,mm
